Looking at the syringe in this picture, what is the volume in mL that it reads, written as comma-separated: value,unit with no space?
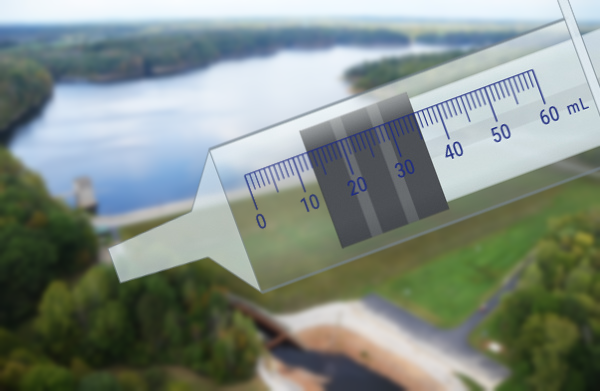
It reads 13,mL
